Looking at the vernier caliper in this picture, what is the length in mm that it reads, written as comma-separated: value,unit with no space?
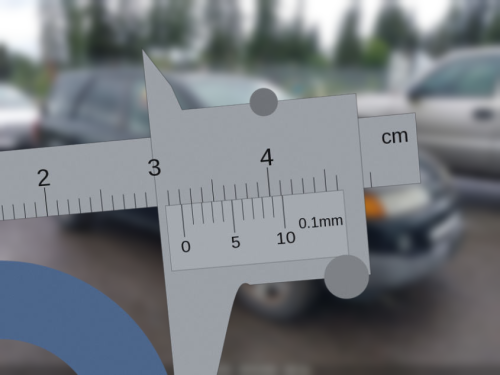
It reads 32.1,mm
